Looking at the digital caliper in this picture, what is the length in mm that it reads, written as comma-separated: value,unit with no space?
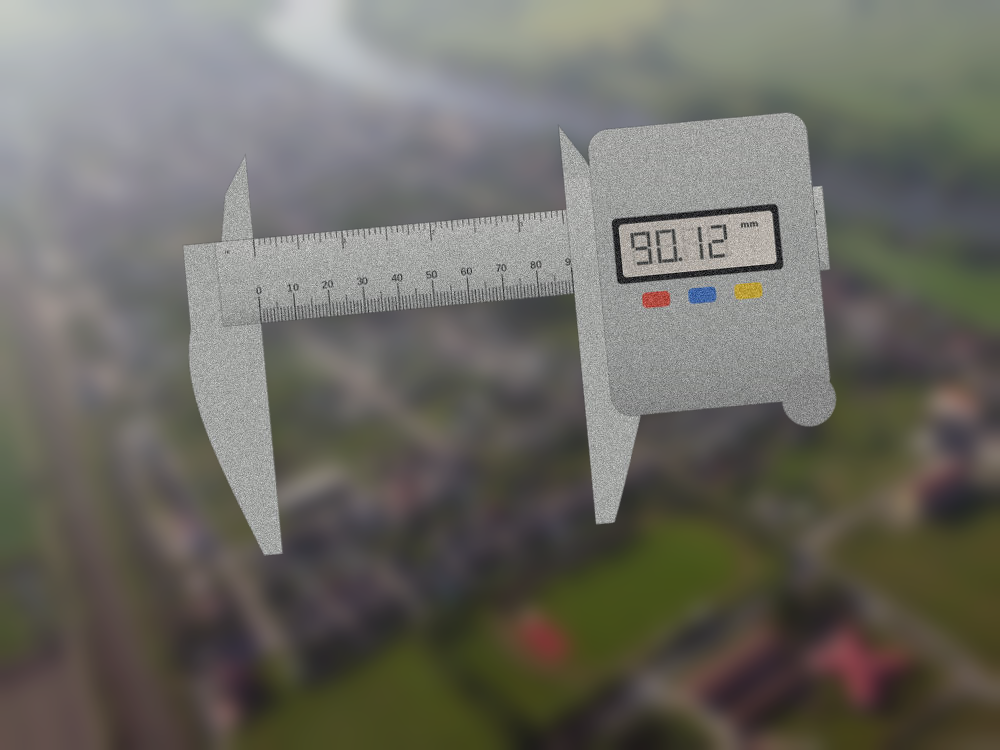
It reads 90.12,mm
